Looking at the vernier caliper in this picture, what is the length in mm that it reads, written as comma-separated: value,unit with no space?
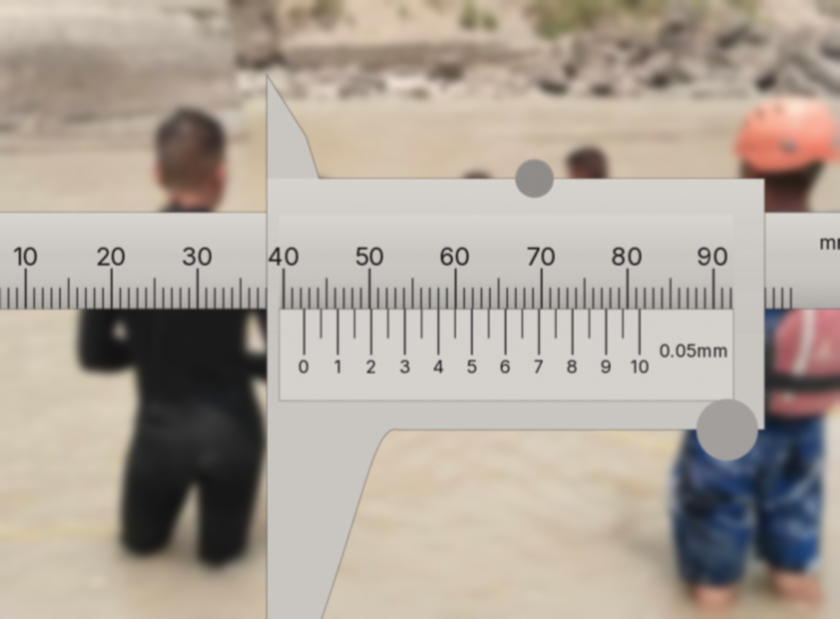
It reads 42.4,mm
